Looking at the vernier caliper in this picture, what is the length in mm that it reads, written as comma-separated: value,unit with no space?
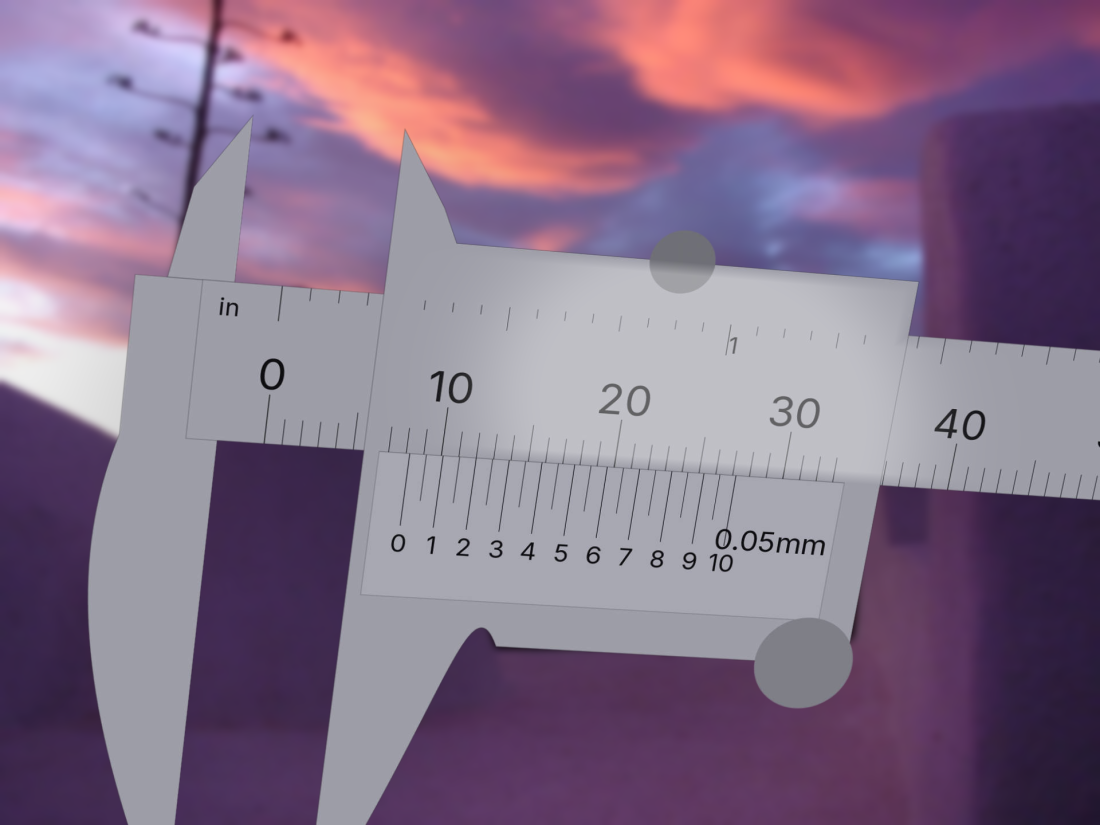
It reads 8.2,mm
